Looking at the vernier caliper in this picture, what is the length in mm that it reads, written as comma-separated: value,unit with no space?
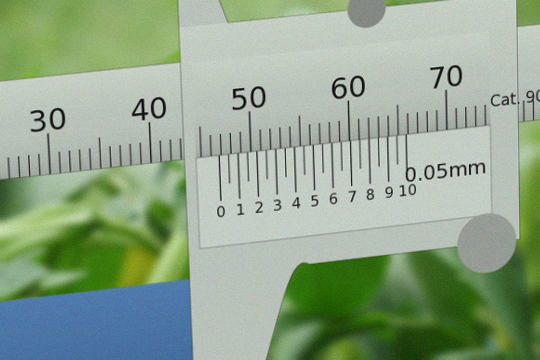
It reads 46.8,mm
